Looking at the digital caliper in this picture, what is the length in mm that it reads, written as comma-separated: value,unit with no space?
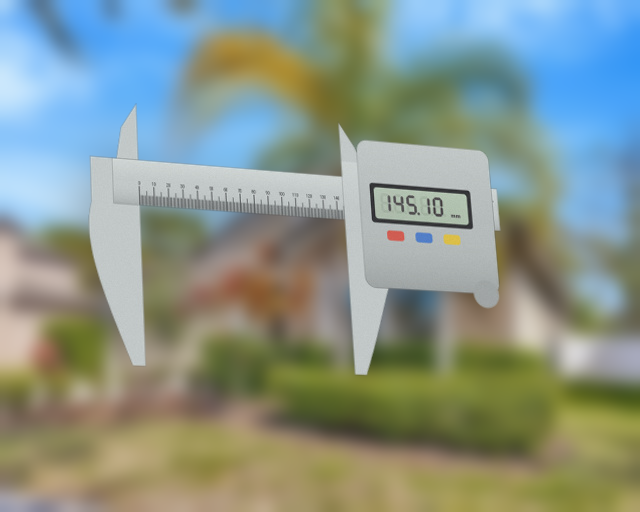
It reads 145.10,mm
